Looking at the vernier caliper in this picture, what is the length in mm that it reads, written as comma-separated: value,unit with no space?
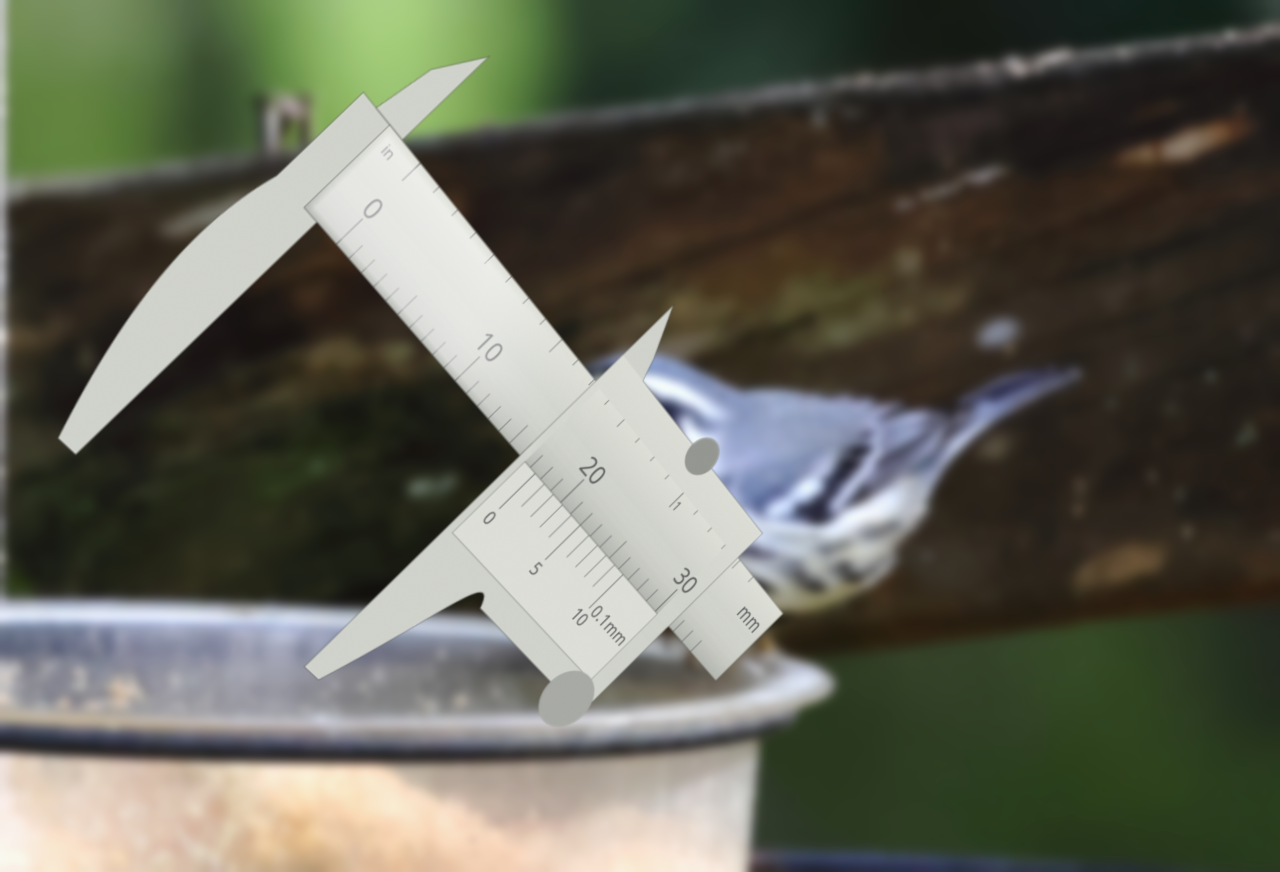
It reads 17.5,mm
